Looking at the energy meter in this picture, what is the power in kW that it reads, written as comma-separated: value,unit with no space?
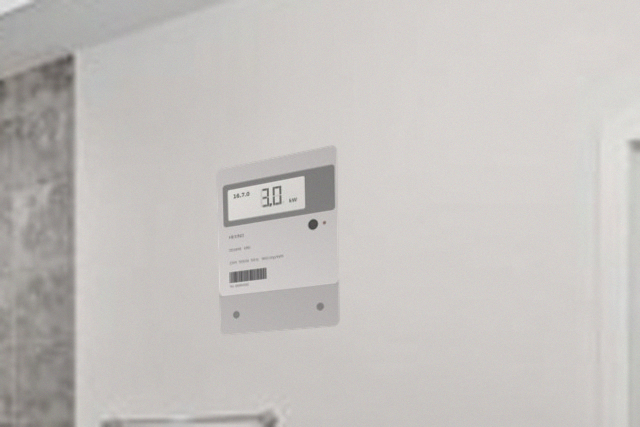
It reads 3.0,kW
